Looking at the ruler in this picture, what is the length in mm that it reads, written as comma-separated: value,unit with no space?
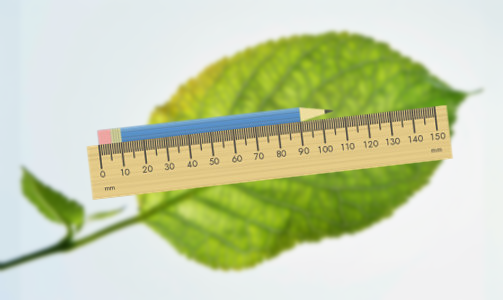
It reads 105,mm
